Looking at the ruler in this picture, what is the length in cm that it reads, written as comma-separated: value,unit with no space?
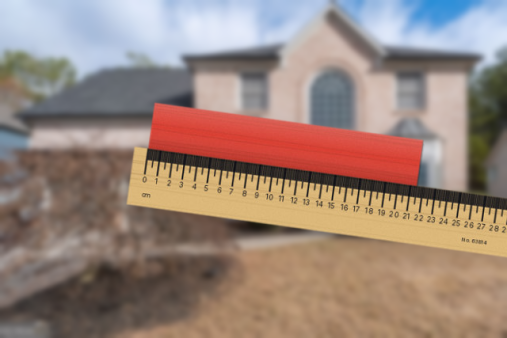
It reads 21.5,cm
